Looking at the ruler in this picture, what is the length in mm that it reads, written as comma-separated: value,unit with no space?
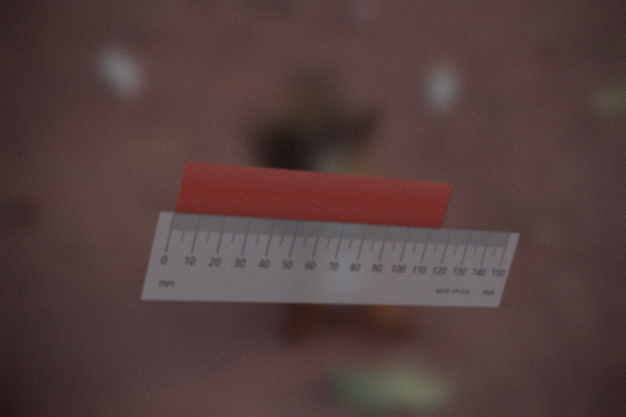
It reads 115,mm
